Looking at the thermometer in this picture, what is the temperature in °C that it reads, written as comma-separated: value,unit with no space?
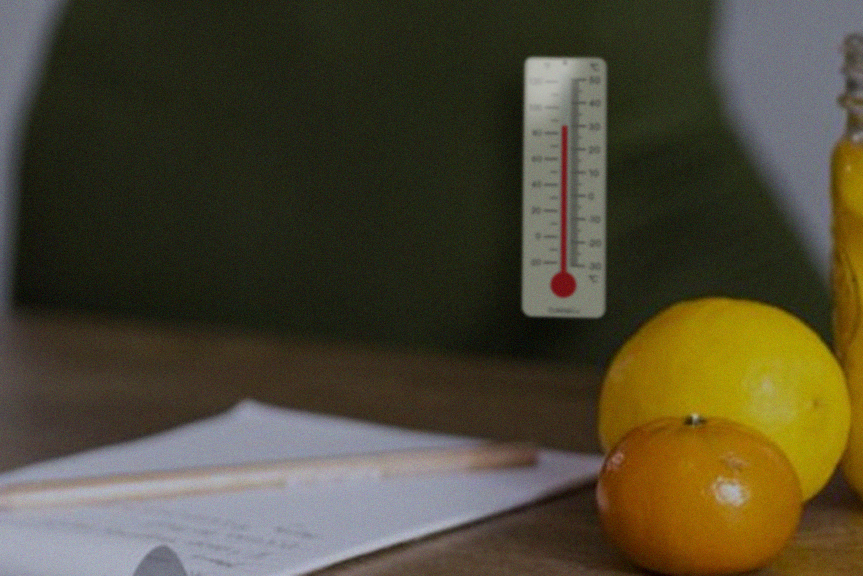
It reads 30,°C
